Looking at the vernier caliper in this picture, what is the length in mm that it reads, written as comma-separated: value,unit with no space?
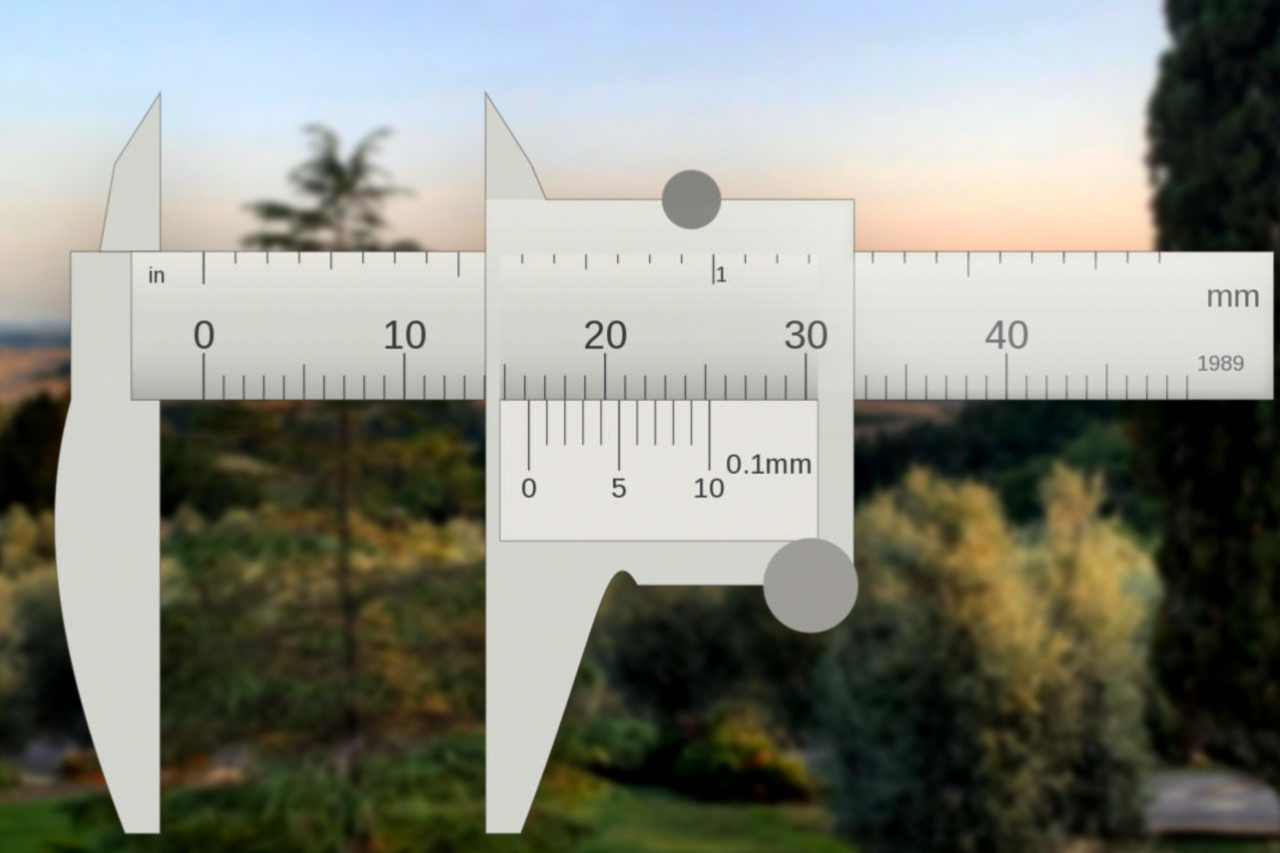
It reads 16.2,mm
